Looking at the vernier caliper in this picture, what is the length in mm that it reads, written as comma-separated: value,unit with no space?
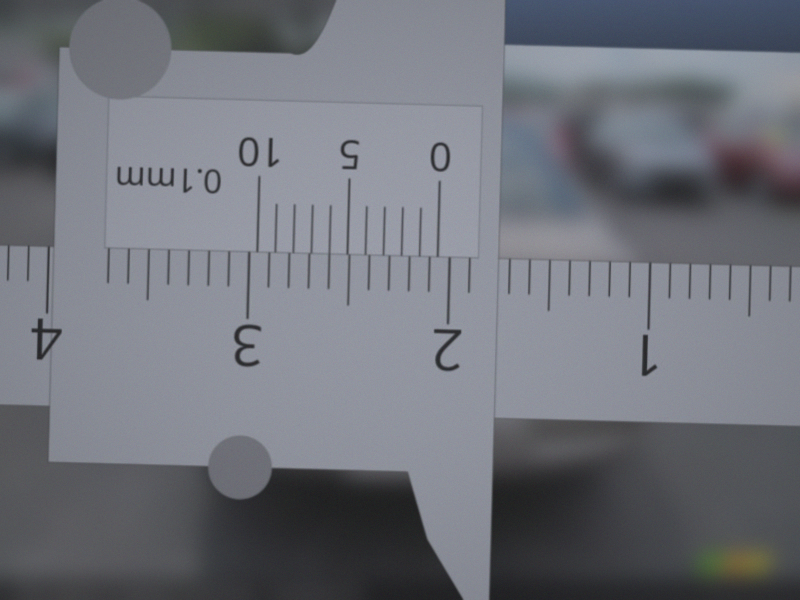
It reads 20.6,mm
